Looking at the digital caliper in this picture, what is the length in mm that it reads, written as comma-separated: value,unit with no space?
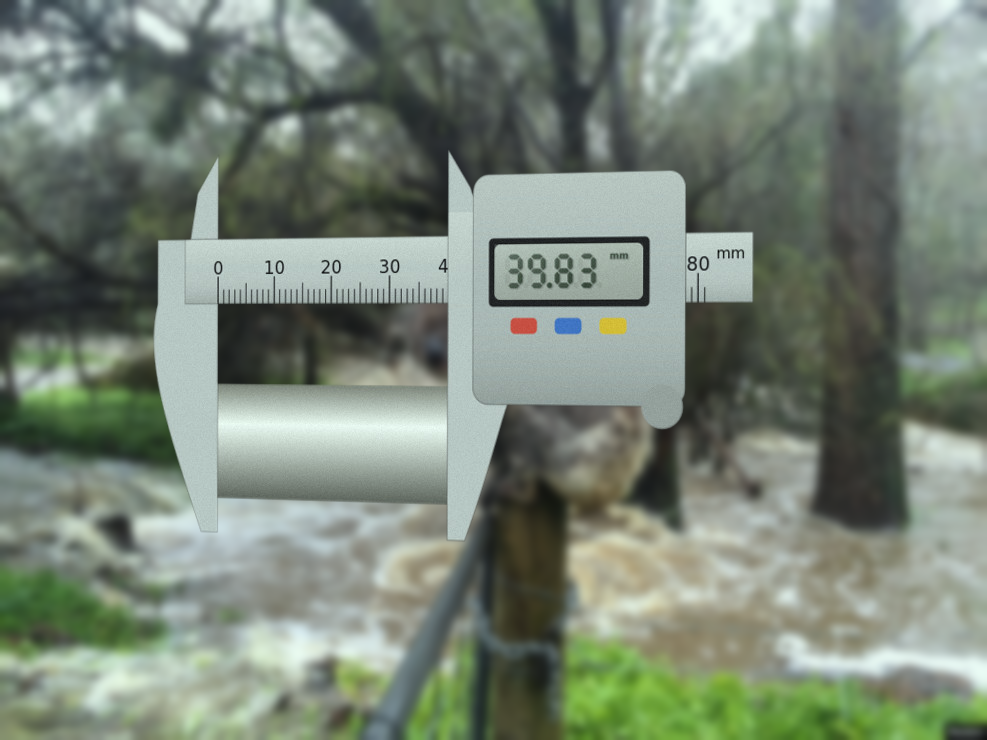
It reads 39.83,mm
